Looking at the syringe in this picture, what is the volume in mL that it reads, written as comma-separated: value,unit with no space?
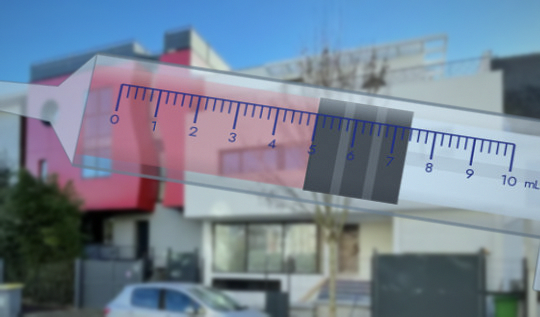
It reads 5,mL
